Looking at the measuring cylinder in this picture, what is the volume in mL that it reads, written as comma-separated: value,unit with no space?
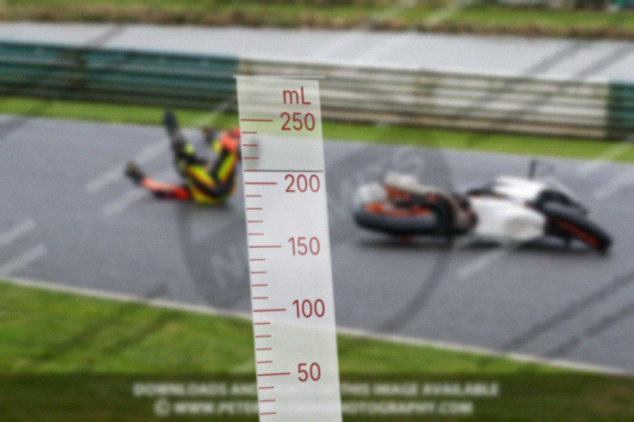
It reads 210,mL
